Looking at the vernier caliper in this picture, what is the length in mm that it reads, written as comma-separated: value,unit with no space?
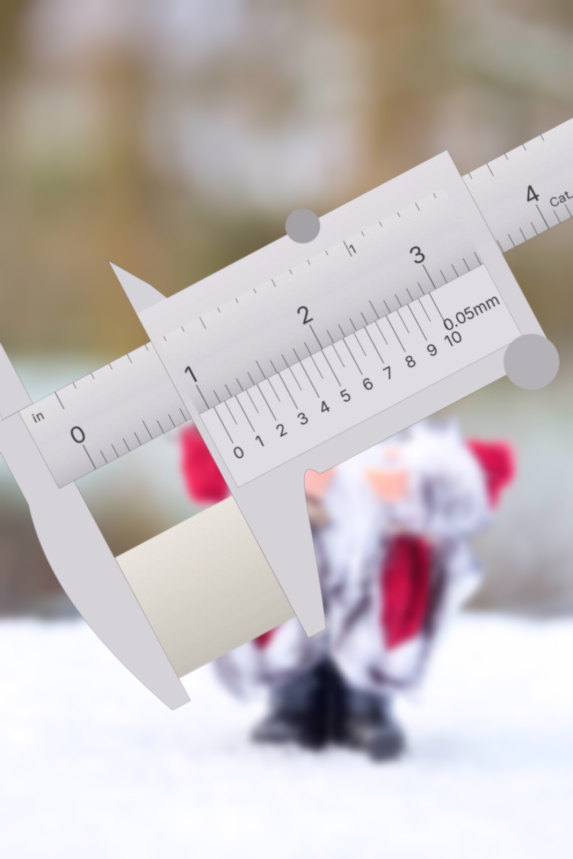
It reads 10.4,mm
